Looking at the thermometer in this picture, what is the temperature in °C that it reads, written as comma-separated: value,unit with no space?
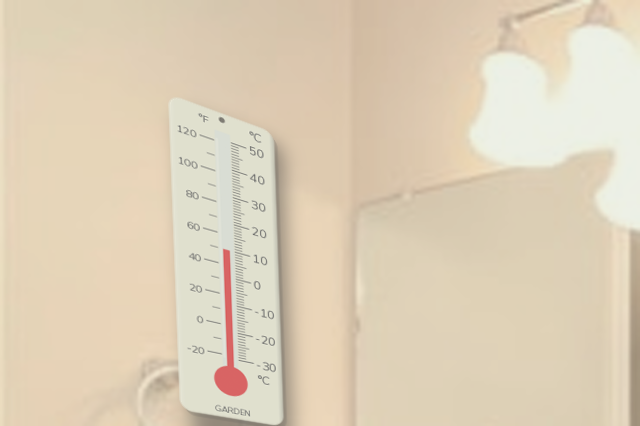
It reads 10,°C
